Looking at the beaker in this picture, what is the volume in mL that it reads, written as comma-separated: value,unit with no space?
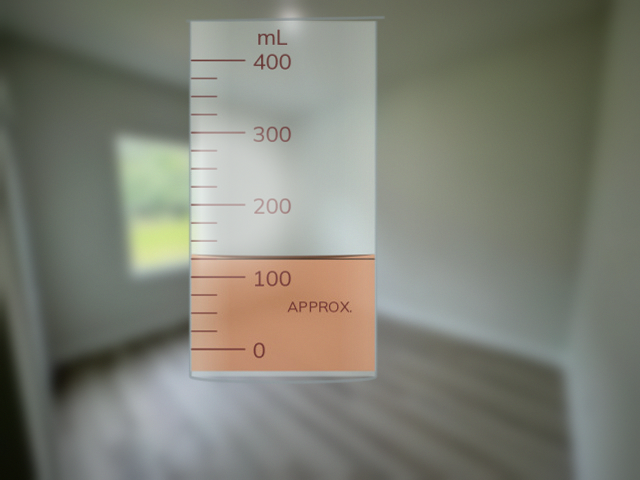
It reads 125,mL
